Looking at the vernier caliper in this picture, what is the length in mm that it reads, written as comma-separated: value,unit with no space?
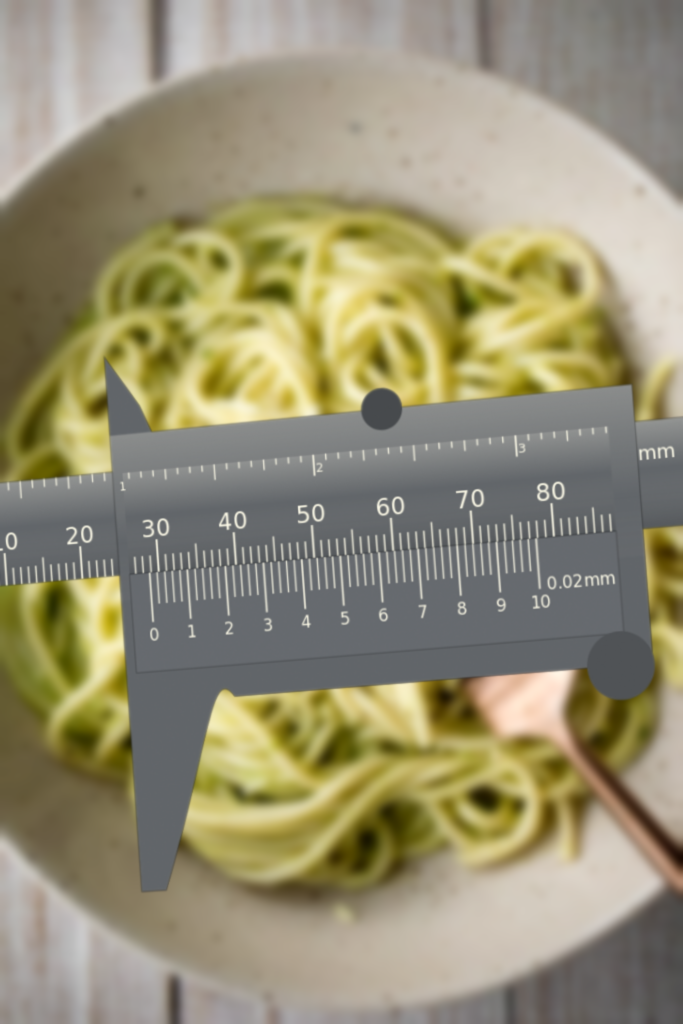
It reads 28.8,mm
